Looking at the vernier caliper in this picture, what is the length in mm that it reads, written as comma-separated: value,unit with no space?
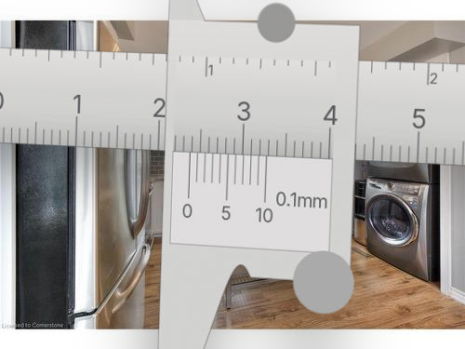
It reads 23.8,mm
